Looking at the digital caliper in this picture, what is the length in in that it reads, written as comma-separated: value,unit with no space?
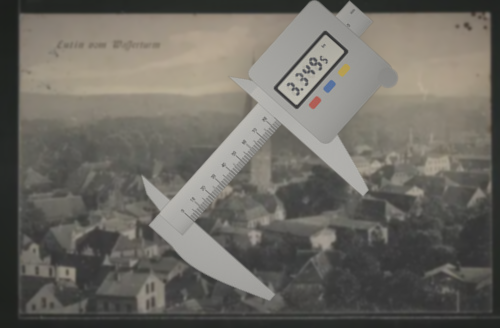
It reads 3.3495,in
